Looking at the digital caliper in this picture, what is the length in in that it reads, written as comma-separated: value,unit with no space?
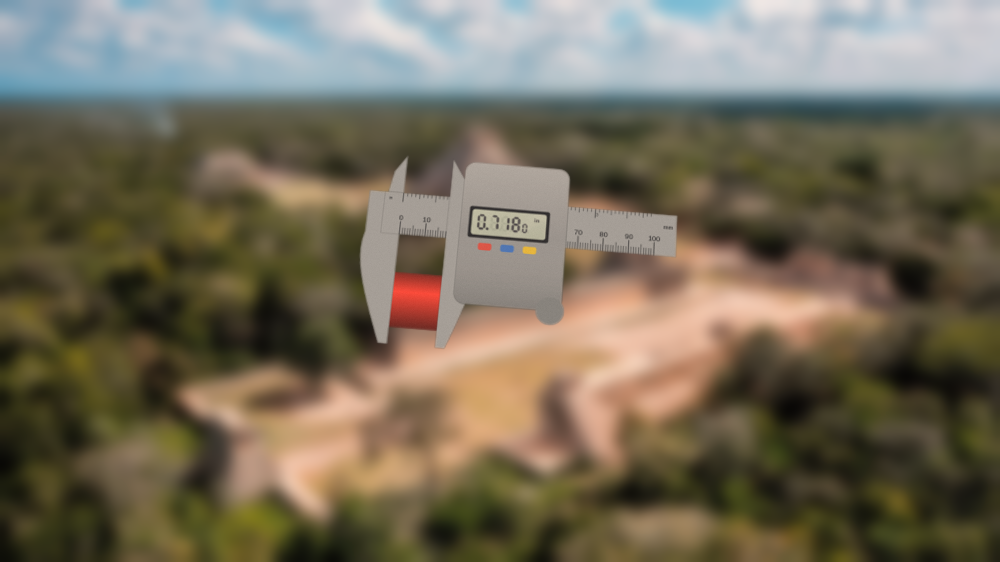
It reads 0.7180,in
